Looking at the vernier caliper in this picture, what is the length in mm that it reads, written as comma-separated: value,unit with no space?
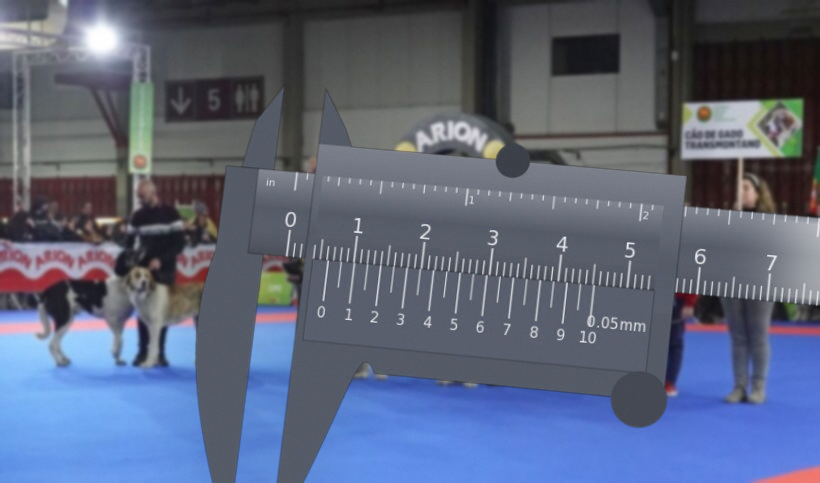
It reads 6.2,mm
